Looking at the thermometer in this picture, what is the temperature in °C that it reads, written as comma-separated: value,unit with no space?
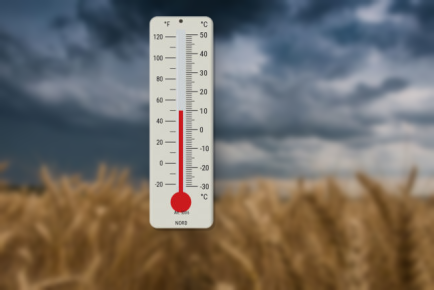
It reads 10,°C
